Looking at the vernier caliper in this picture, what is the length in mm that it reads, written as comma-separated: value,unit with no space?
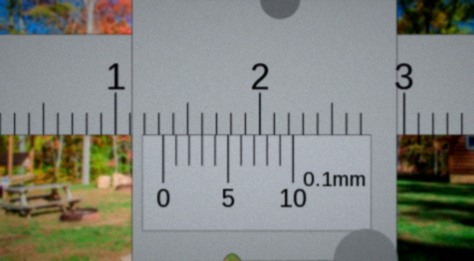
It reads 13.3,mm
